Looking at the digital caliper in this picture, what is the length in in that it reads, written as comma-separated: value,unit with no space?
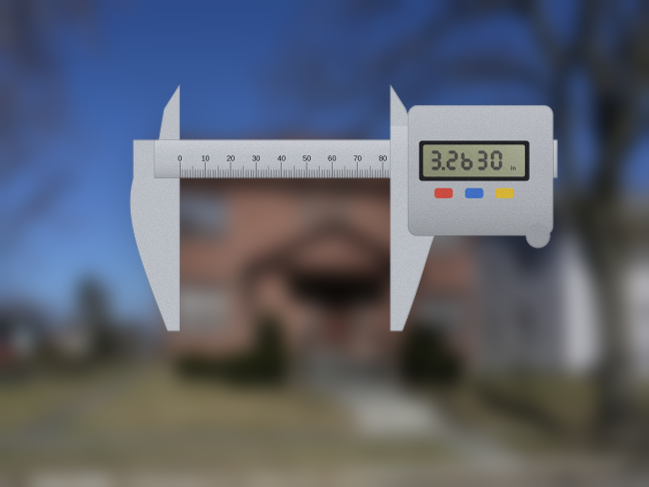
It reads 3.2630,in
